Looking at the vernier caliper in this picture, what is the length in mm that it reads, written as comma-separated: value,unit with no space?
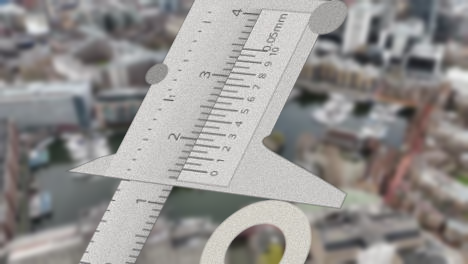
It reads 15.4,mm
